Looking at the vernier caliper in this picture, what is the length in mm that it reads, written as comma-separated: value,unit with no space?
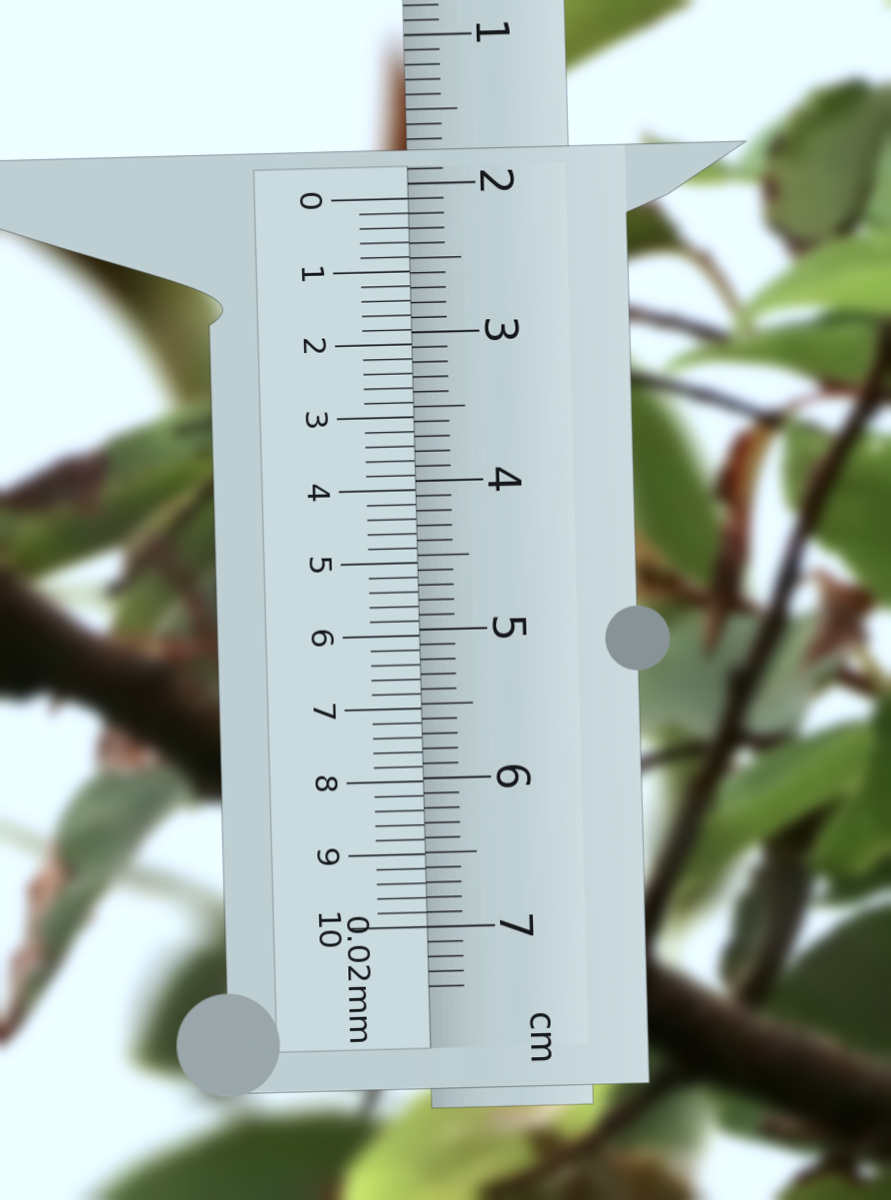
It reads 21.0,mm
